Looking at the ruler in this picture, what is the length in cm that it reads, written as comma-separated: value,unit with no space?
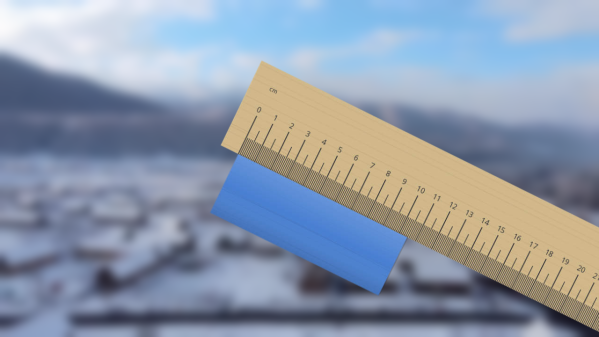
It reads 10.5,cm
